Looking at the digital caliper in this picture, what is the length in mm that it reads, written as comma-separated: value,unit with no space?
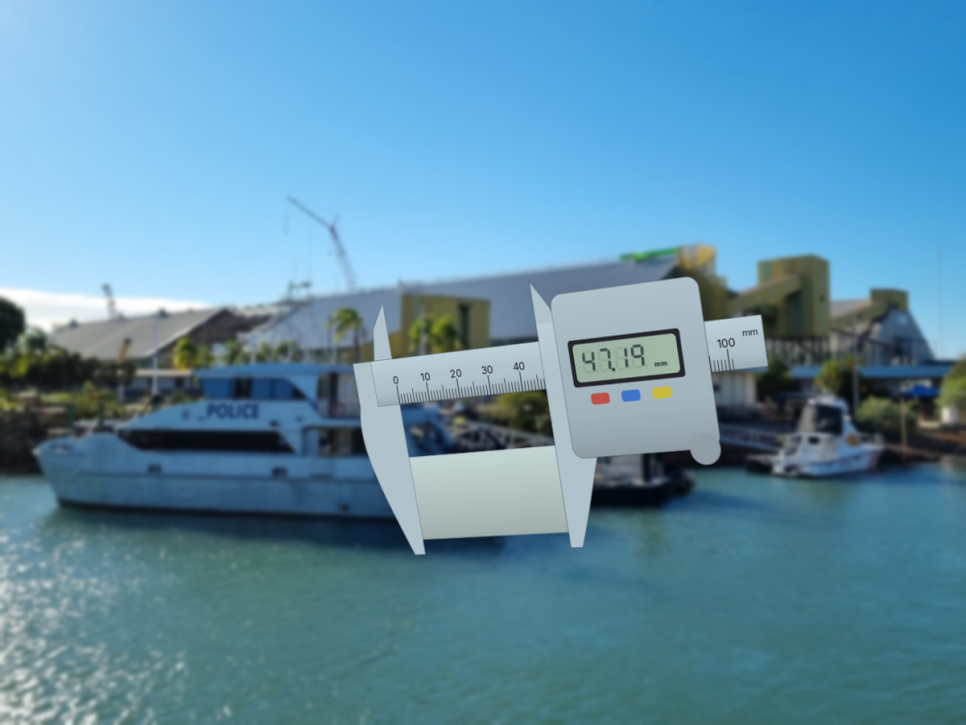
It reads 47.19,mm
